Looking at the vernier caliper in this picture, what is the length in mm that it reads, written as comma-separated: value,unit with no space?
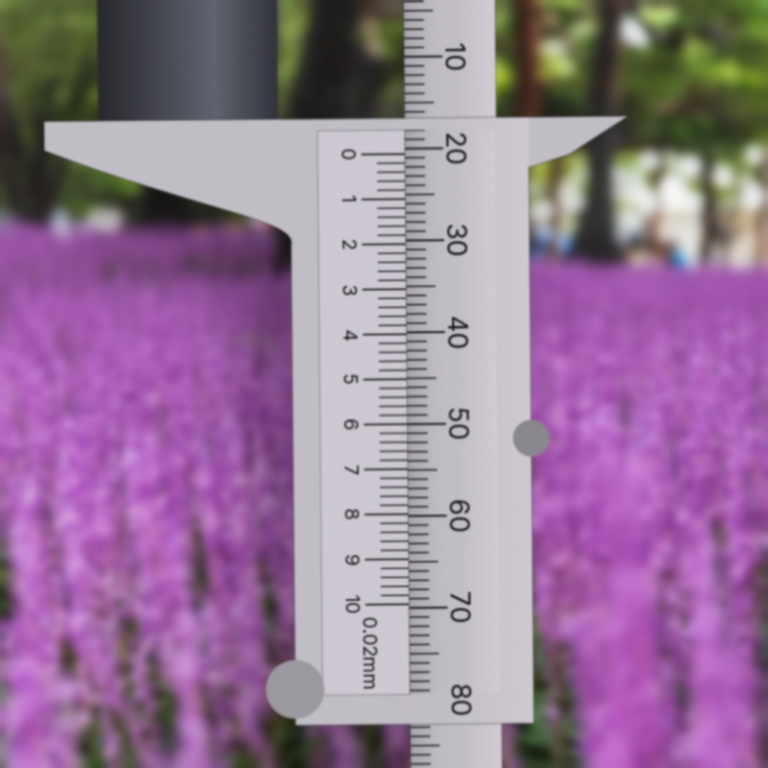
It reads 20.6,mm
